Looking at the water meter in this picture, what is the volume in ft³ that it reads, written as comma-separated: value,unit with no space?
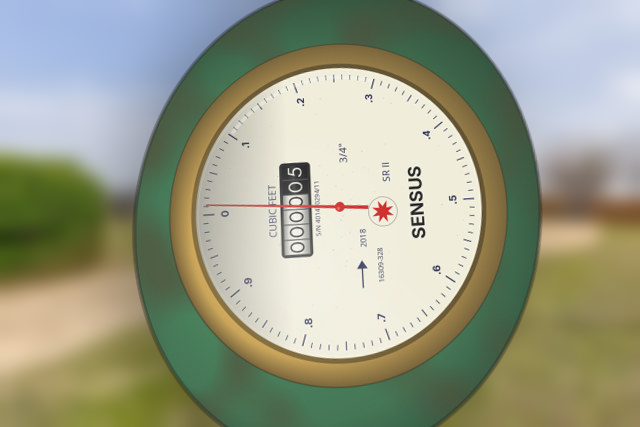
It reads 5.01,ft³
